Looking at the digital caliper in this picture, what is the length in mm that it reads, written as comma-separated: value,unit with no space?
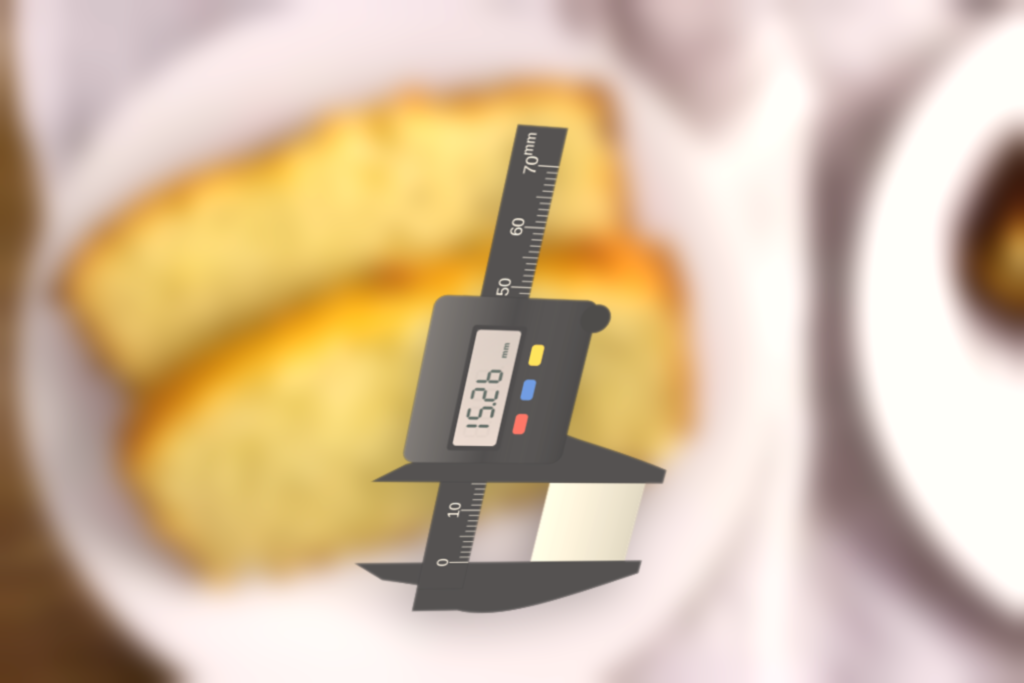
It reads 15.26,mm
